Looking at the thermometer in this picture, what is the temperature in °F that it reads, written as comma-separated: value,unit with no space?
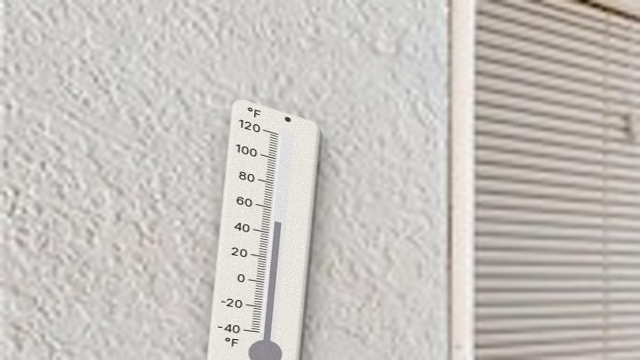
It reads 50,°F
